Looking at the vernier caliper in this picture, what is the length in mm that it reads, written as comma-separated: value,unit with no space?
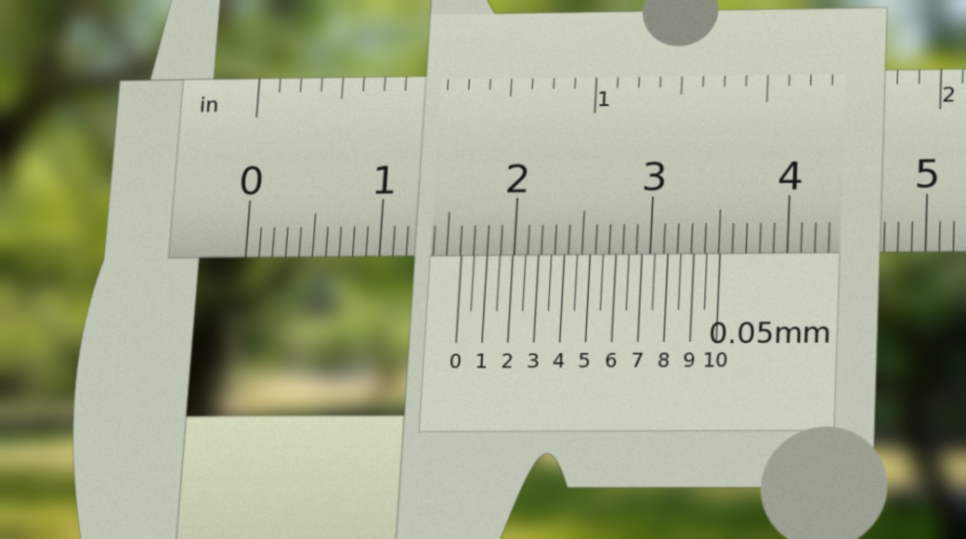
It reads 16.1,mm
